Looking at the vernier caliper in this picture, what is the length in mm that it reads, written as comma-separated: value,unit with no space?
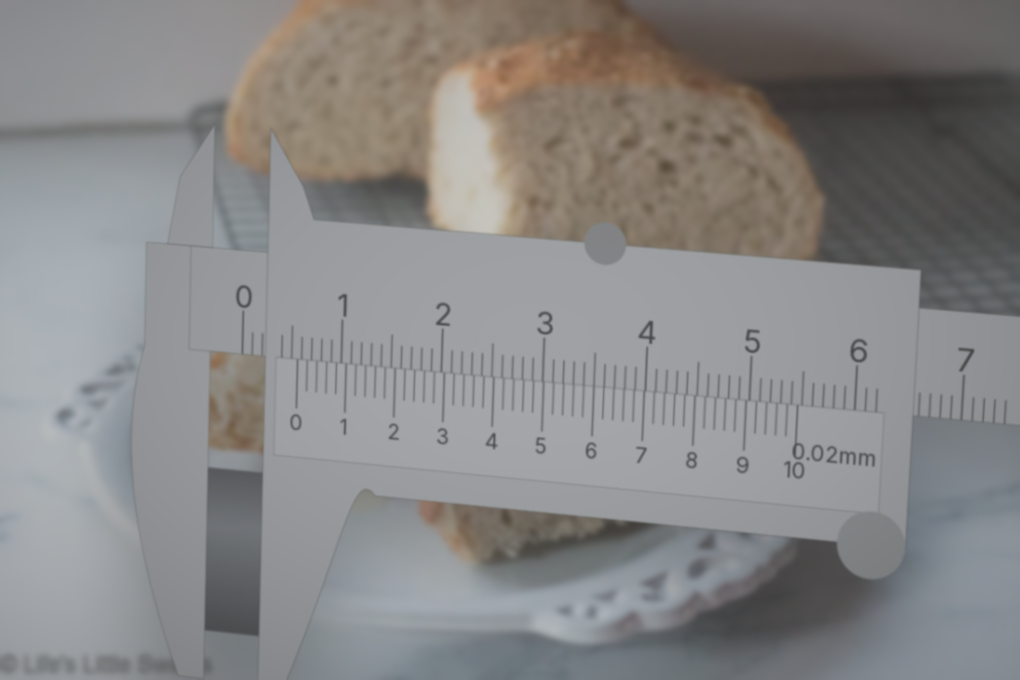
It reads 5.6,mm
